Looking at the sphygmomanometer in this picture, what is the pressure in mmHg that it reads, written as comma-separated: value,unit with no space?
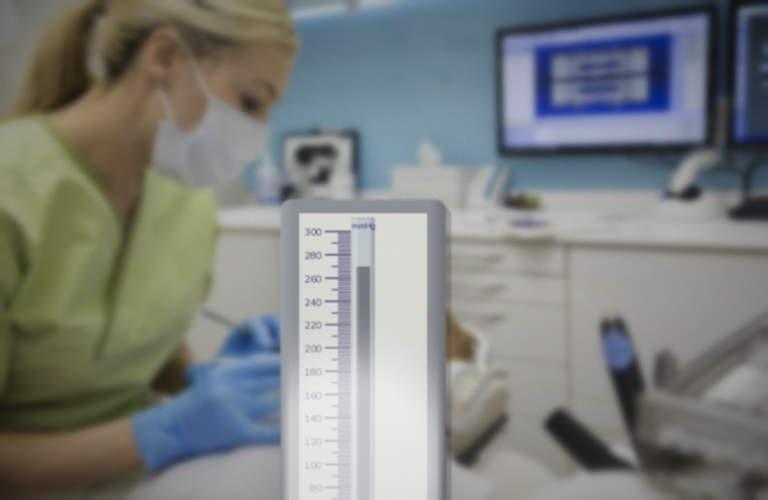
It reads 270,mmHg
